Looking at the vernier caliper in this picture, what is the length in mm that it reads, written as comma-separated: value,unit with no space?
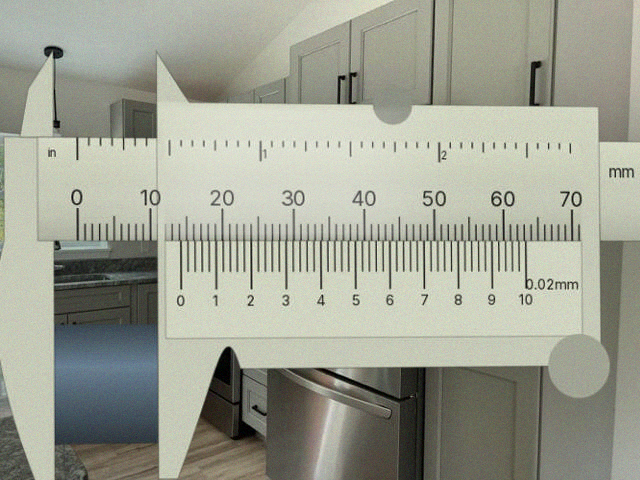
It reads 14.2,mm
